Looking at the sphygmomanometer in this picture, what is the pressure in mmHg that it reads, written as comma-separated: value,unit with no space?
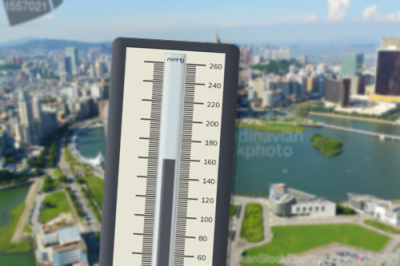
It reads 160,mmHg
